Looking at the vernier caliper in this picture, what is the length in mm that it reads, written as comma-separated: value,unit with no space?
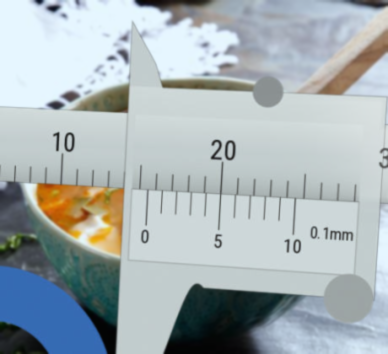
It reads 15.5,mm
